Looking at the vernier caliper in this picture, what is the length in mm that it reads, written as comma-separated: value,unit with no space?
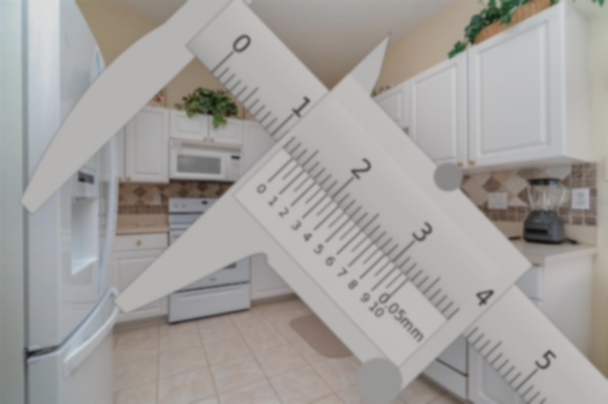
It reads 13.6,mm
